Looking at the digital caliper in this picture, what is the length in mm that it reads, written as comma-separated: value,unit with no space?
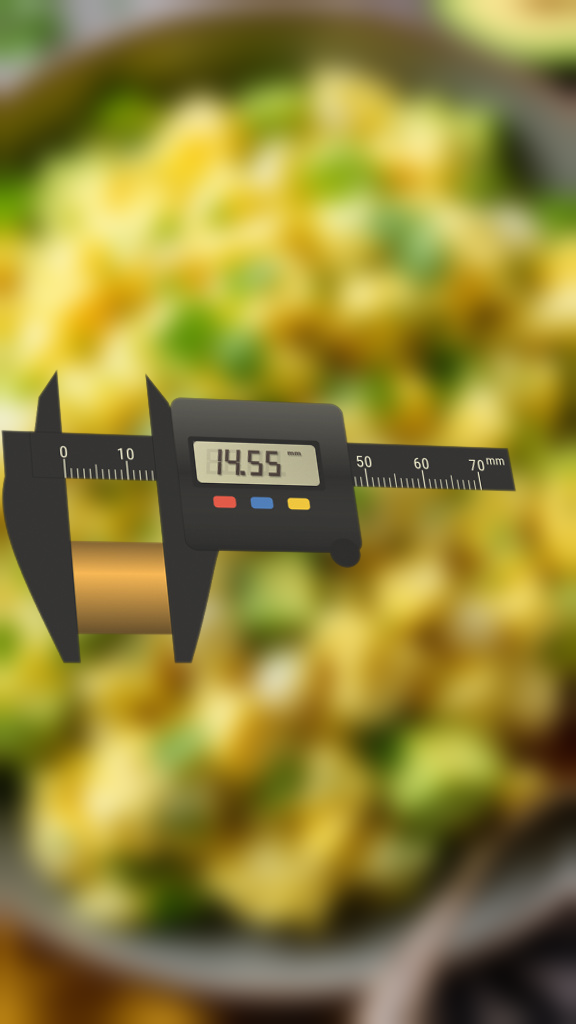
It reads 14.55,mm
